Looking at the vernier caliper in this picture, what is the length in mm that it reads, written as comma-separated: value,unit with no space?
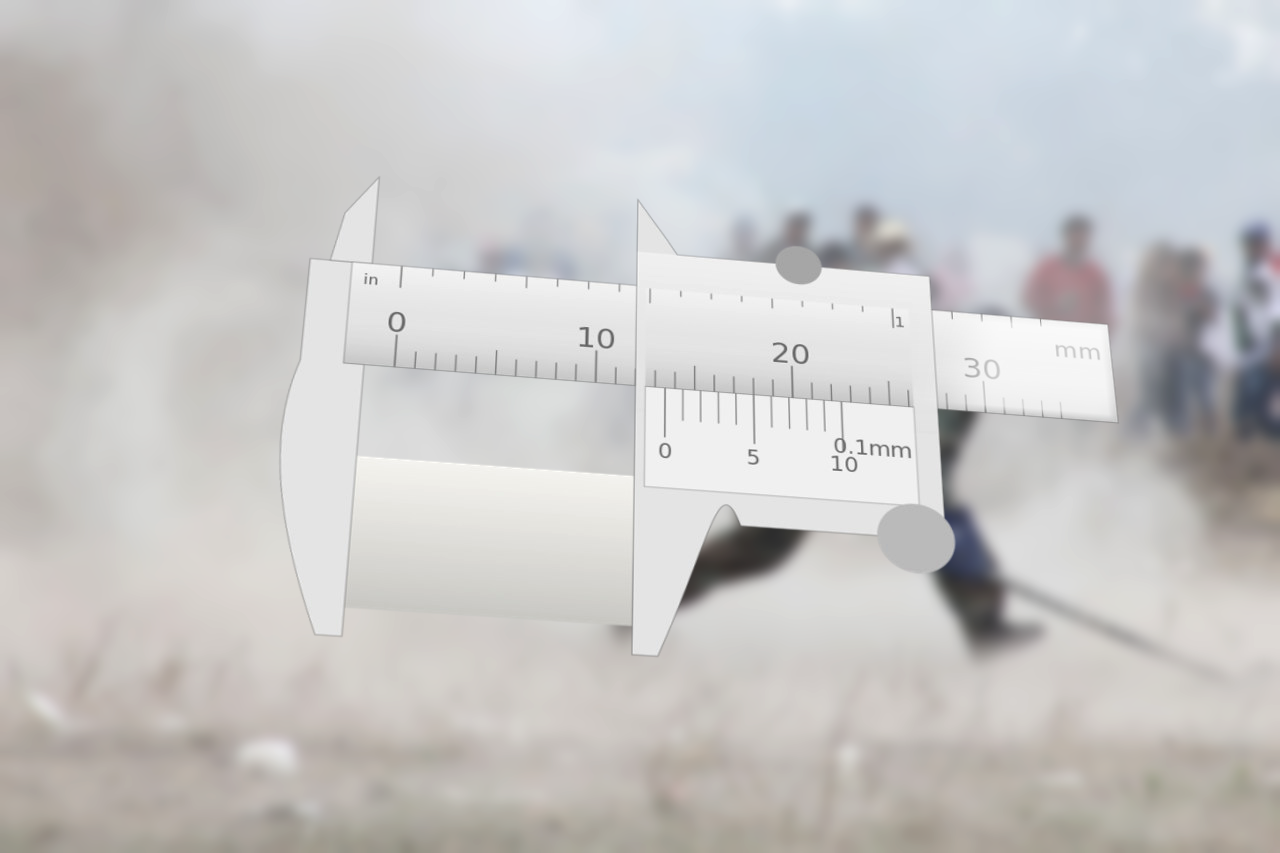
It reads 13.5,mm
